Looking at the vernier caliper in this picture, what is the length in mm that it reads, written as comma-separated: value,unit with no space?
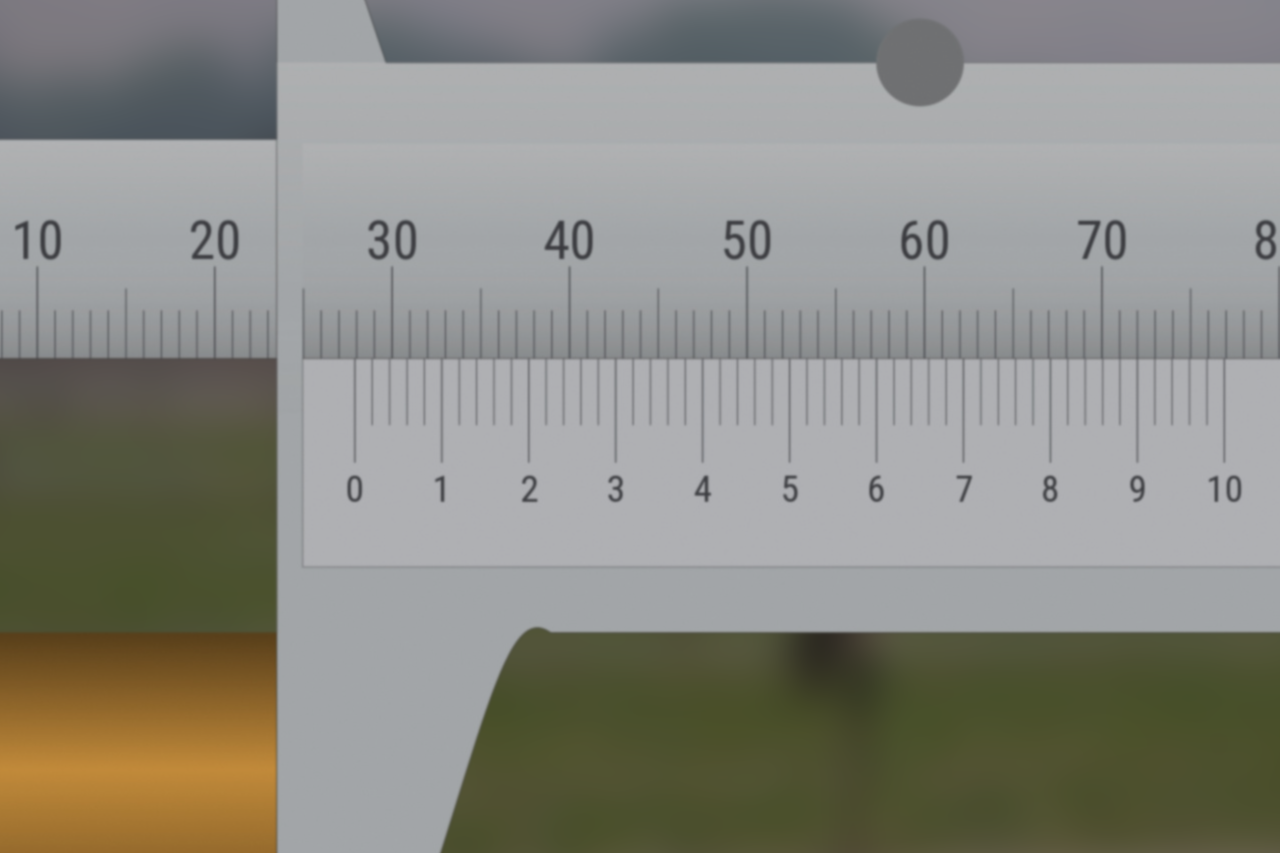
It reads 27.9,mm
